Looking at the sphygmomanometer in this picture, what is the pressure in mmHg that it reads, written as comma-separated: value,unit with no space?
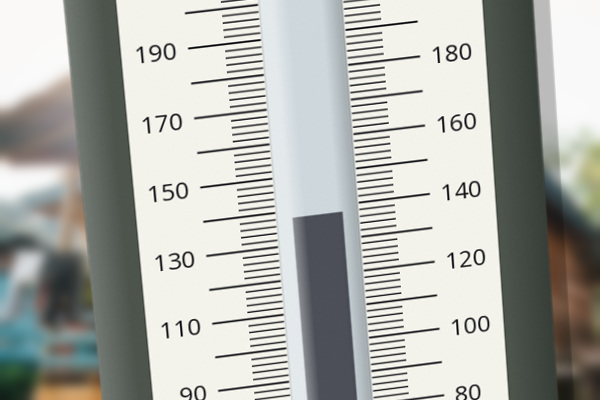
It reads 138,mmHg
